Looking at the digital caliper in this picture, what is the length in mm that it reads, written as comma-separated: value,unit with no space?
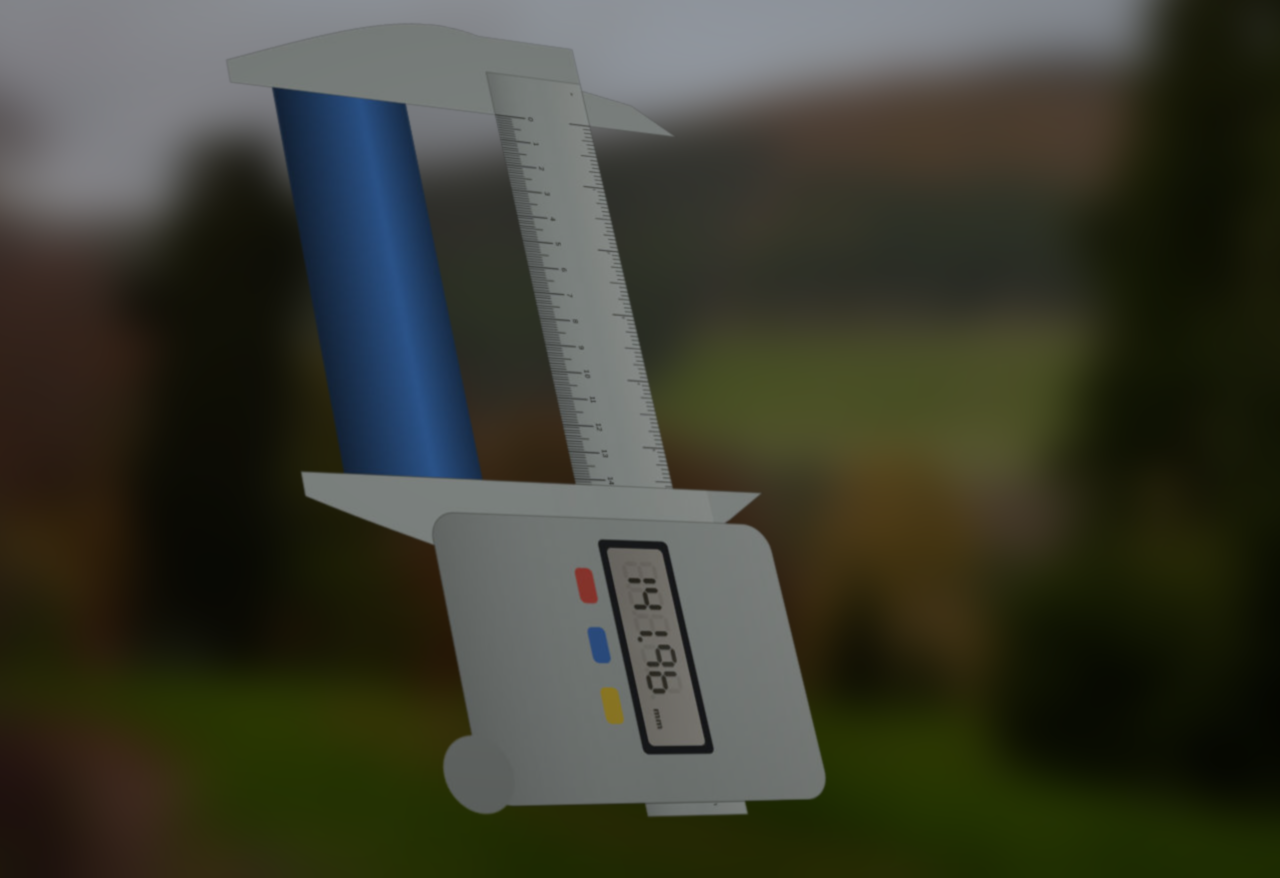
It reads 141.96,mm
